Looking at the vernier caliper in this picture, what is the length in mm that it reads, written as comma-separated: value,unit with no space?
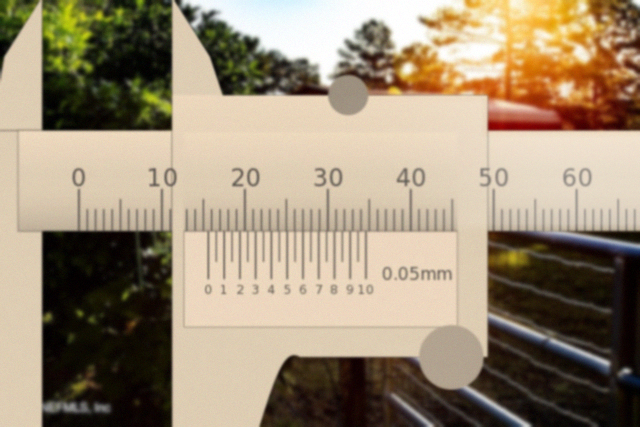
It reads 15.6,mm
